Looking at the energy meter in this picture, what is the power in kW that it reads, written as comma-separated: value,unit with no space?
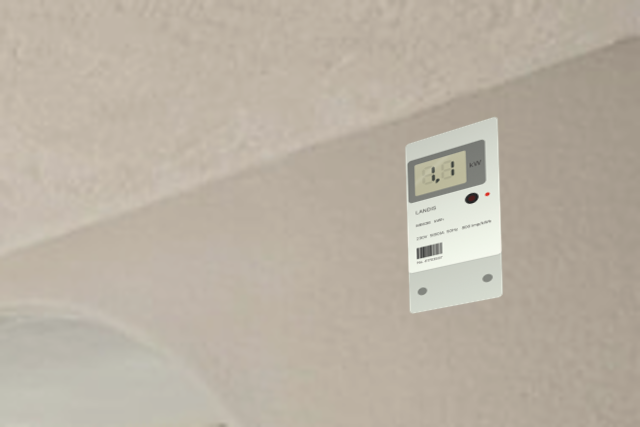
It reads 1.1,kW
